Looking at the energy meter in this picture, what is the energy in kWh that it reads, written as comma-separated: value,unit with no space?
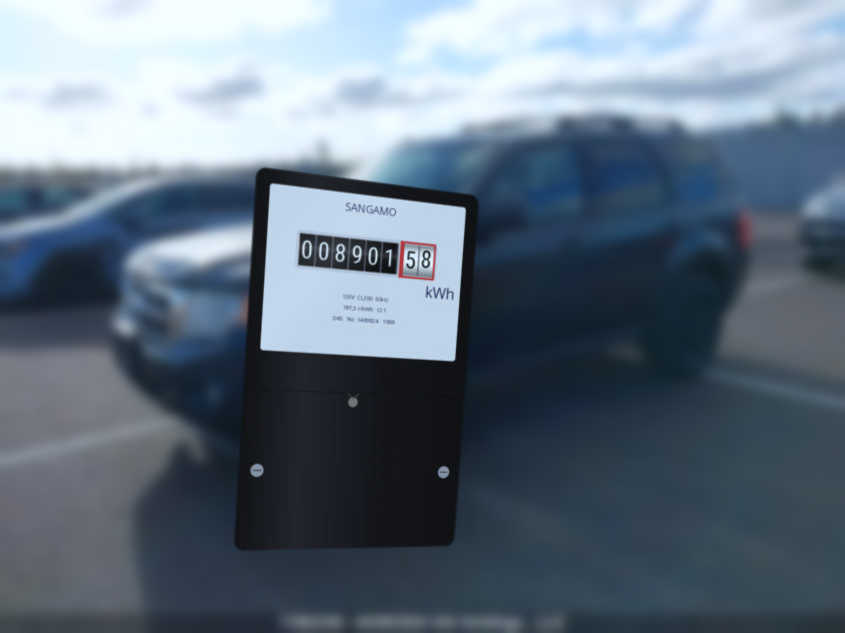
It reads 8901.58,kWh
